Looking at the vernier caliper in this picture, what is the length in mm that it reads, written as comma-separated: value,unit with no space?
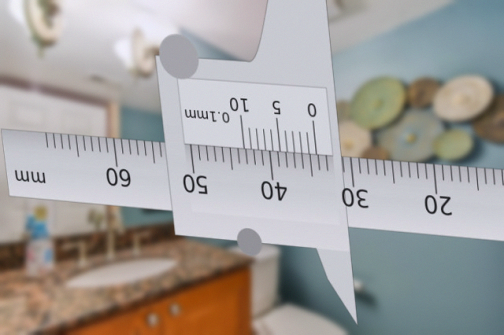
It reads 34.2,mm
